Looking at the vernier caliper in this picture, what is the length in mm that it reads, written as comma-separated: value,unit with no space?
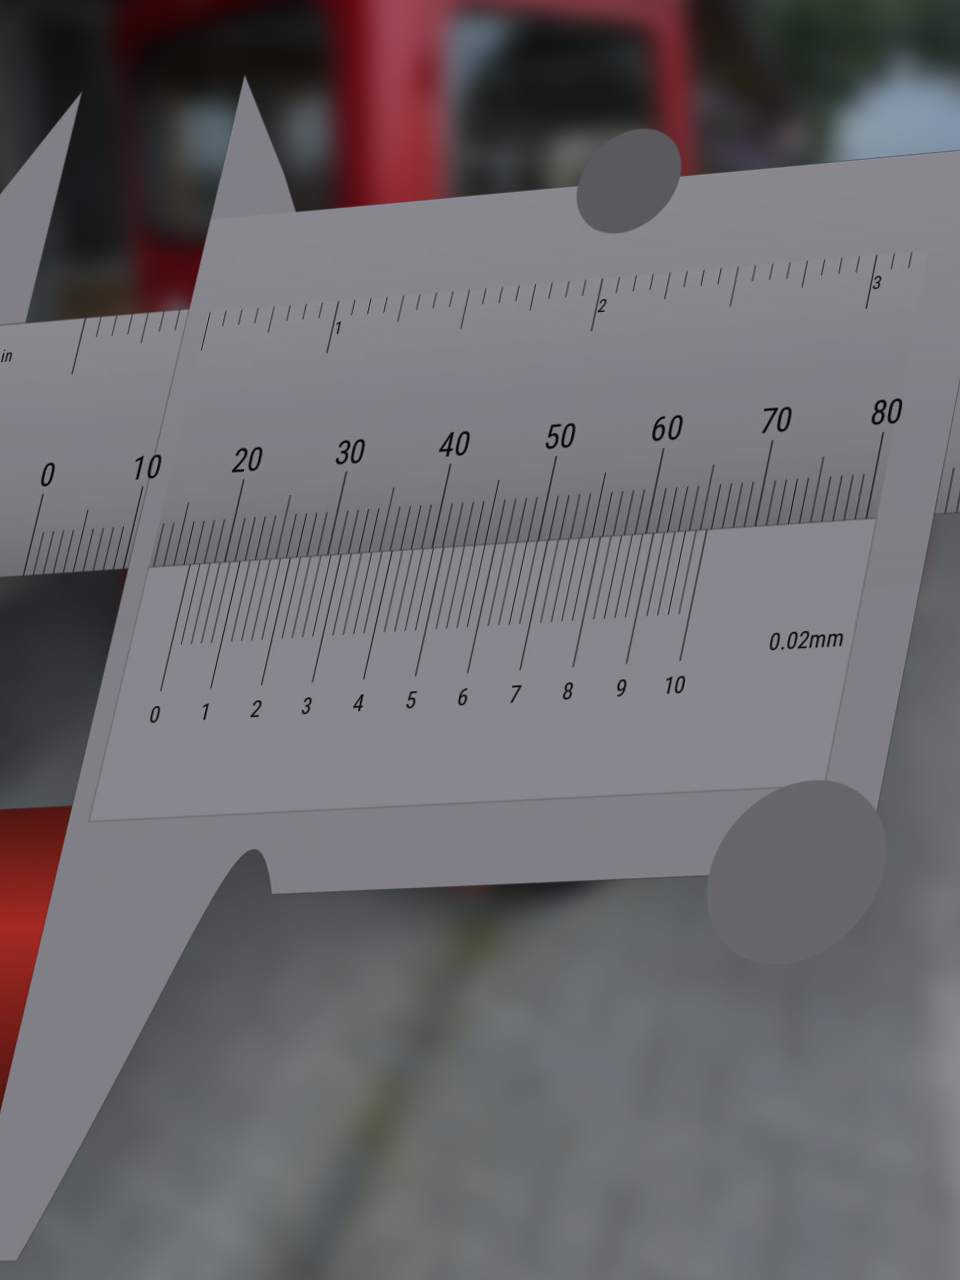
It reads 16.6,mm
